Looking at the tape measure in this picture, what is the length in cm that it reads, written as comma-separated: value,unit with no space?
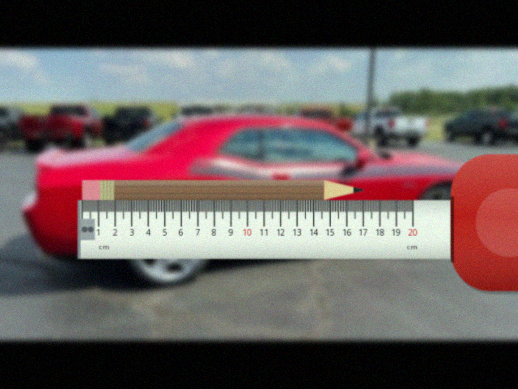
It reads 17,cm
